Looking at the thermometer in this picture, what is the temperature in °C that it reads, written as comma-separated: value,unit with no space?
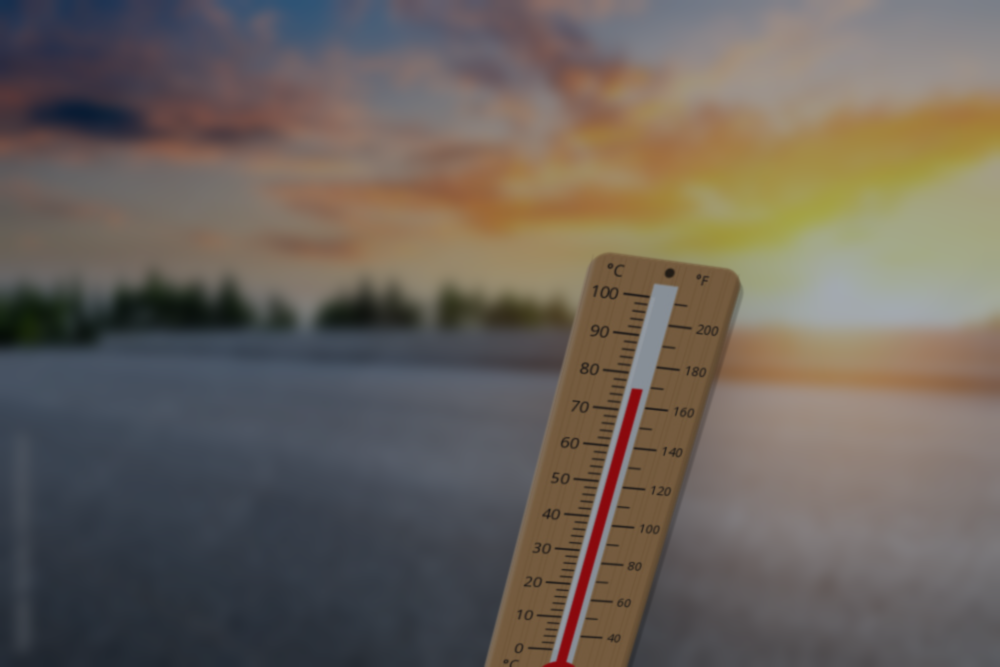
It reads 76,°C
